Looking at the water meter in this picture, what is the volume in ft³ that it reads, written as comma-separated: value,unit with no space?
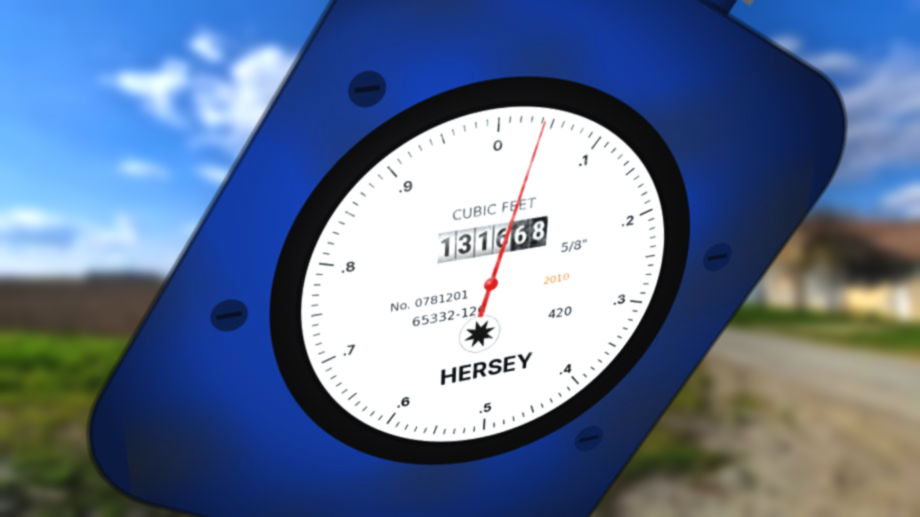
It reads 131668.04,ft³
